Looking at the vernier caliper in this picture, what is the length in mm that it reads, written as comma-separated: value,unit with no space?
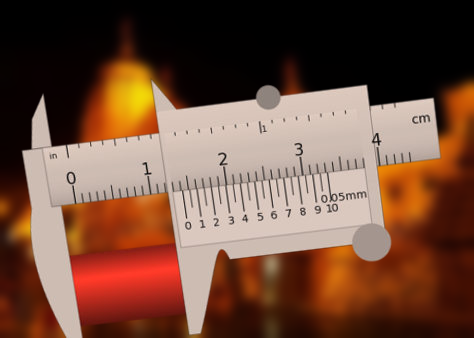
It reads 14.2,mm
